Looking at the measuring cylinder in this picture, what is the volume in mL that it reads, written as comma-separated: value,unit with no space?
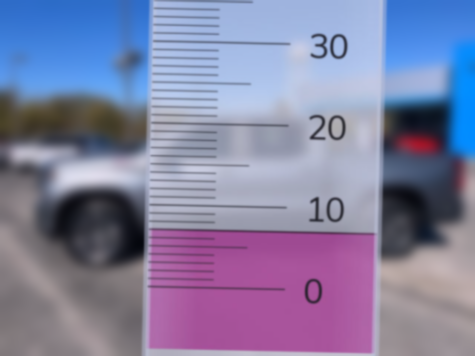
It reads 7,mL
